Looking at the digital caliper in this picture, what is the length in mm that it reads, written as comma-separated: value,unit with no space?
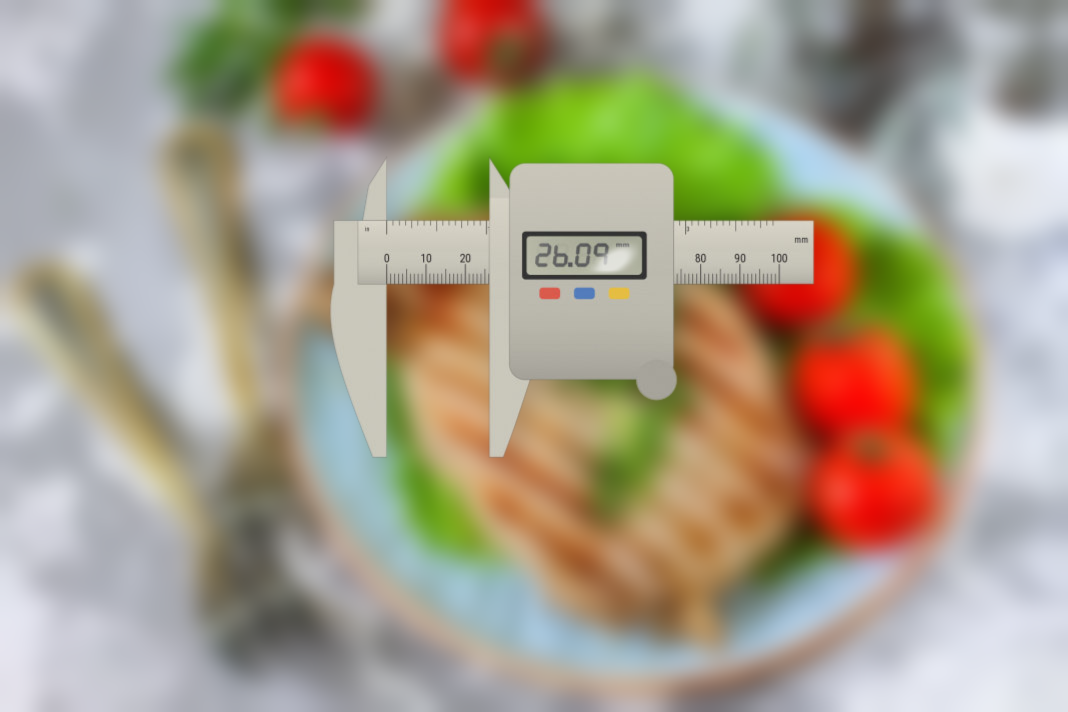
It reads 26.09,mm
